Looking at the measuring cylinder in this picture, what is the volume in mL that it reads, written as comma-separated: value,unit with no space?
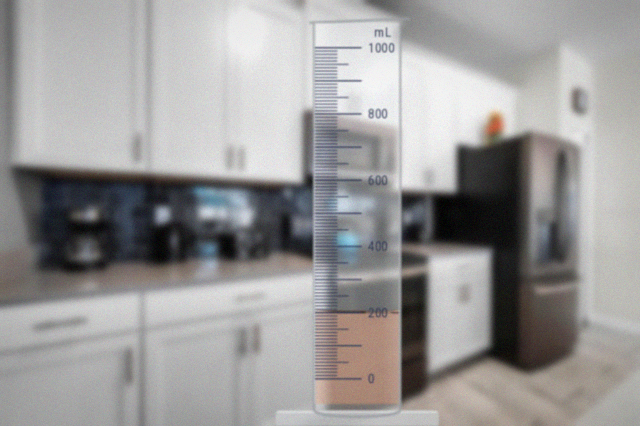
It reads 200,mL
